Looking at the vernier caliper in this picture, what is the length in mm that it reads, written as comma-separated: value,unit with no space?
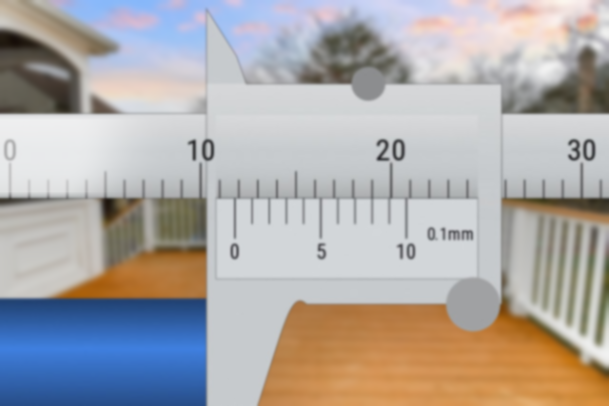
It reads 11.8,mm
